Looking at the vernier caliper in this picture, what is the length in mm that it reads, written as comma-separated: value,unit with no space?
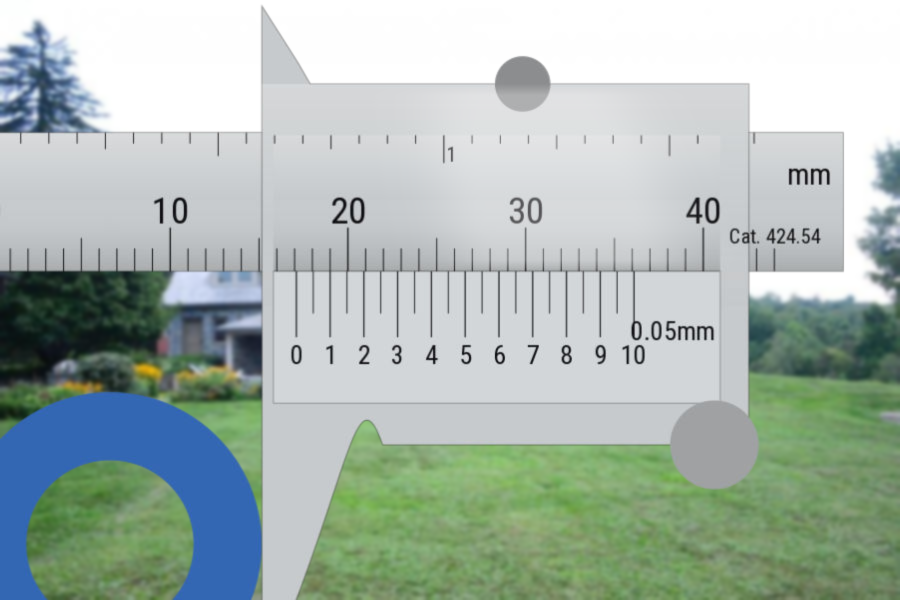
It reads 17.1,mm
